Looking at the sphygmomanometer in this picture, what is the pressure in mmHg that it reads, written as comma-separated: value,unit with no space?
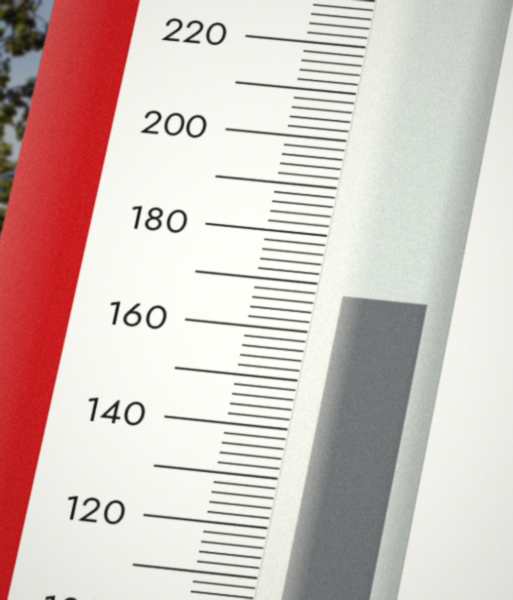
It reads 168,mmHg
